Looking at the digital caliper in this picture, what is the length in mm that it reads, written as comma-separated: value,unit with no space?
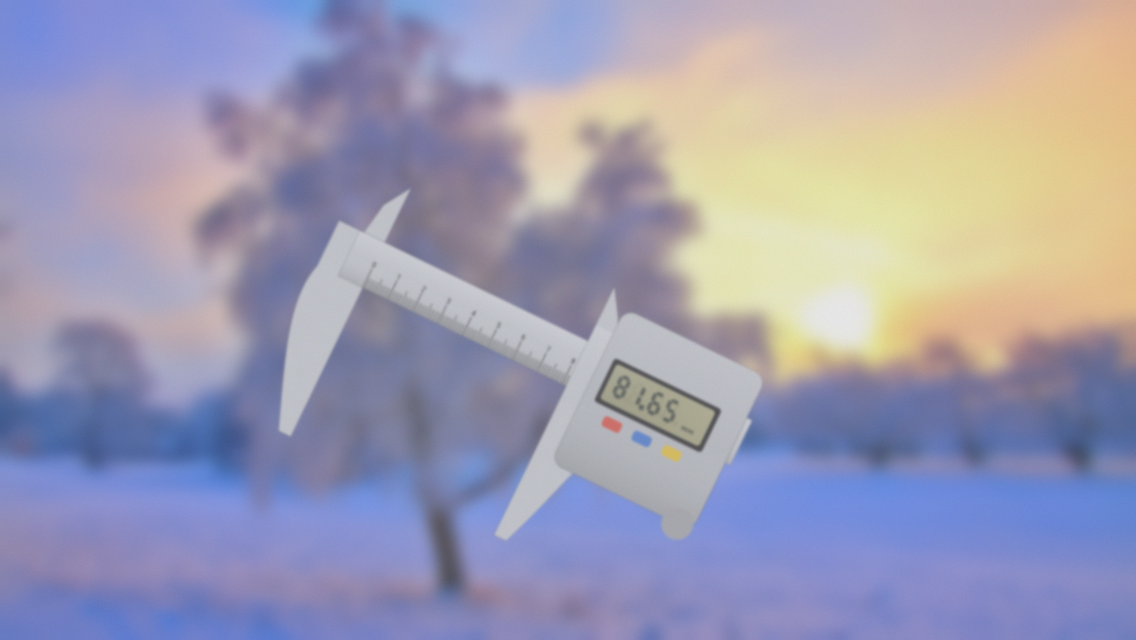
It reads 81.65,mm
